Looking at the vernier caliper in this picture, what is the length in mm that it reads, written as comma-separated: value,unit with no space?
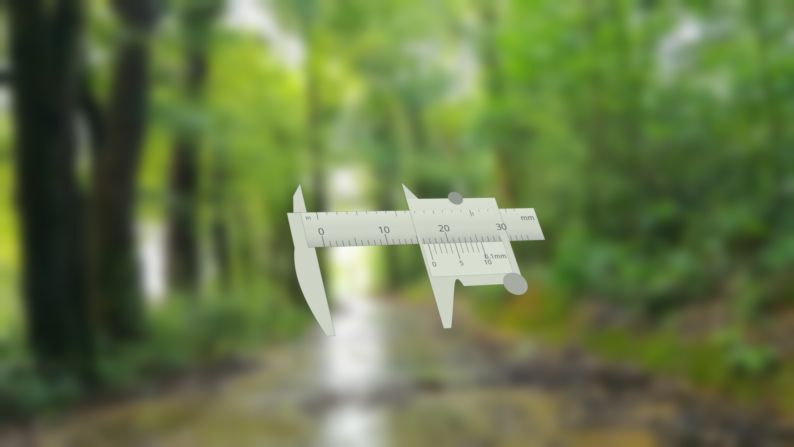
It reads 16.6,mm
